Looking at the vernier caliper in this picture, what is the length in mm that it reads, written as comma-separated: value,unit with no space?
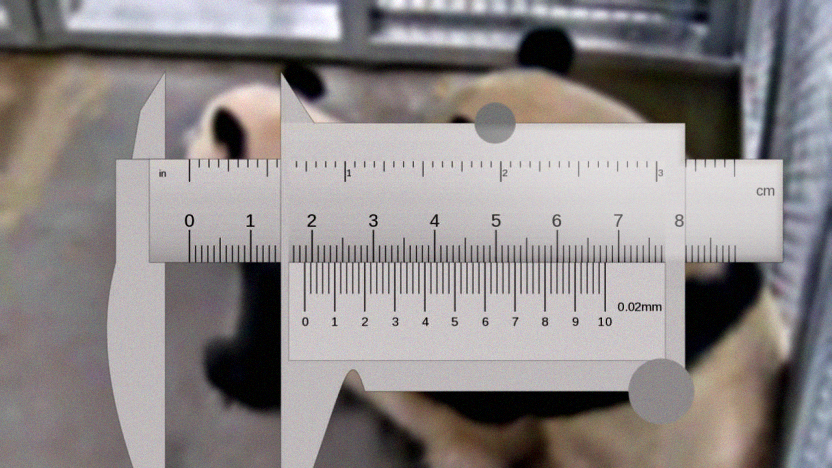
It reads 18.8,mm
